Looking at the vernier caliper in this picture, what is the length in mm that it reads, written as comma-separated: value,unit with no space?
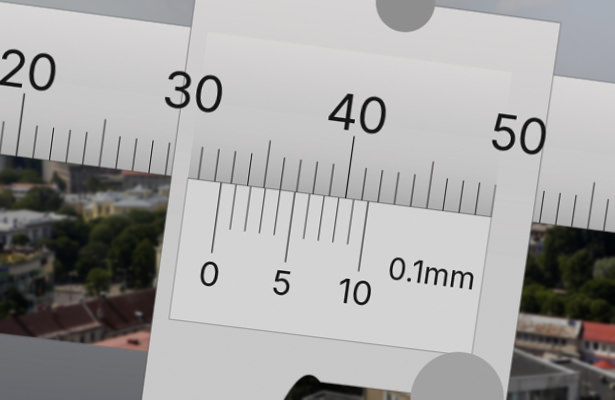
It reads 32.4,mm
